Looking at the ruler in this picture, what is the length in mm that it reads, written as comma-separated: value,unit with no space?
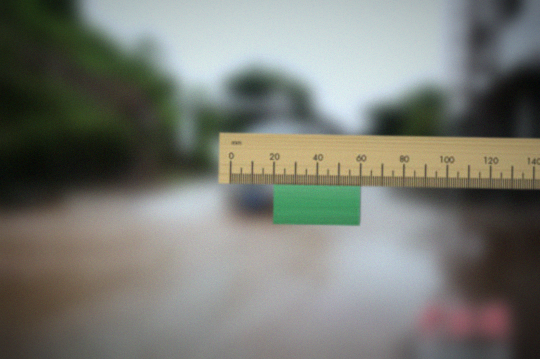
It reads 40,mm
